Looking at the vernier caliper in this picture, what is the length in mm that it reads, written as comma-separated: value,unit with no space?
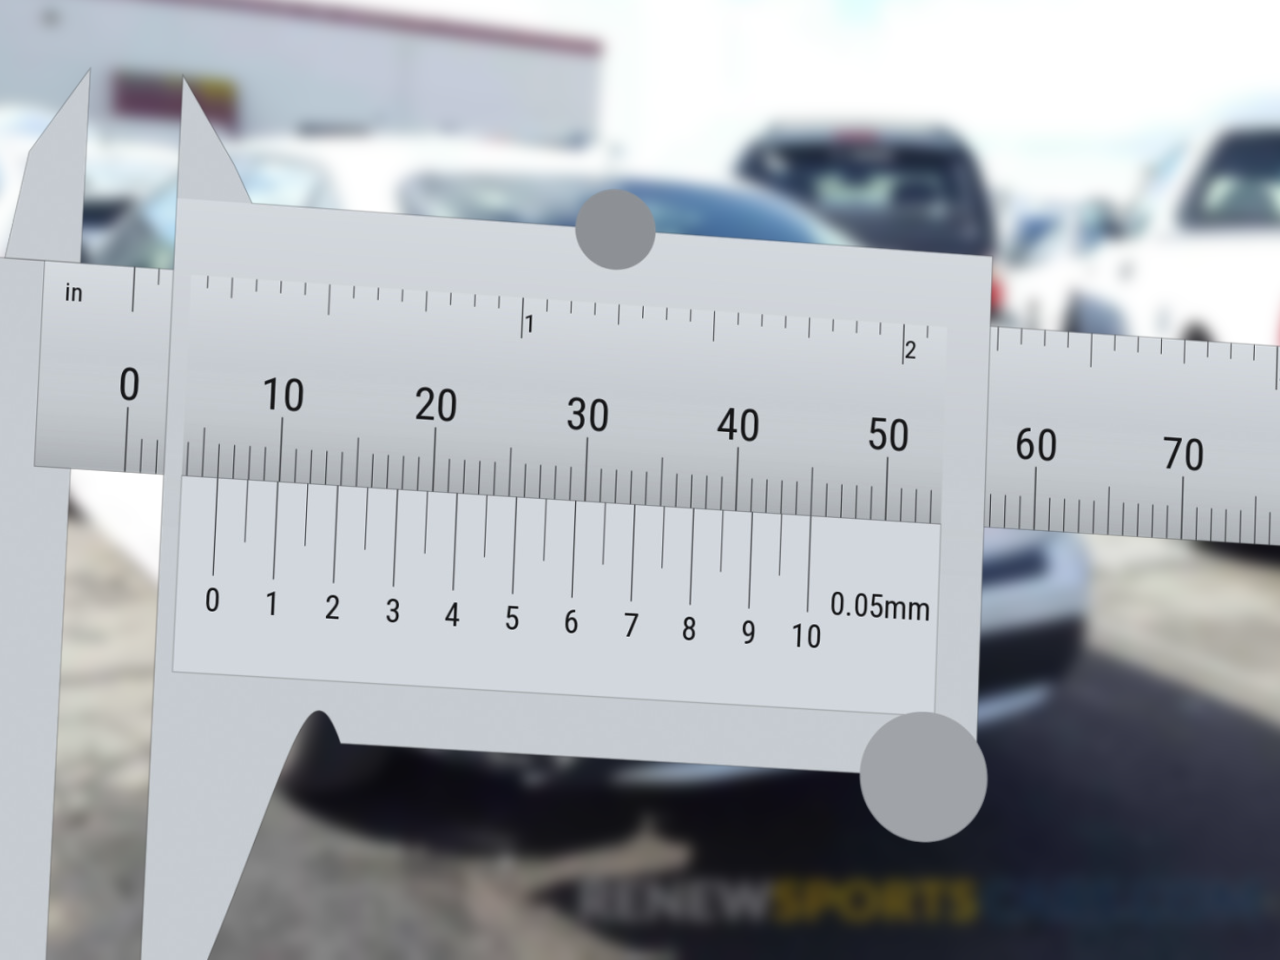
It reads 6.0,mm
